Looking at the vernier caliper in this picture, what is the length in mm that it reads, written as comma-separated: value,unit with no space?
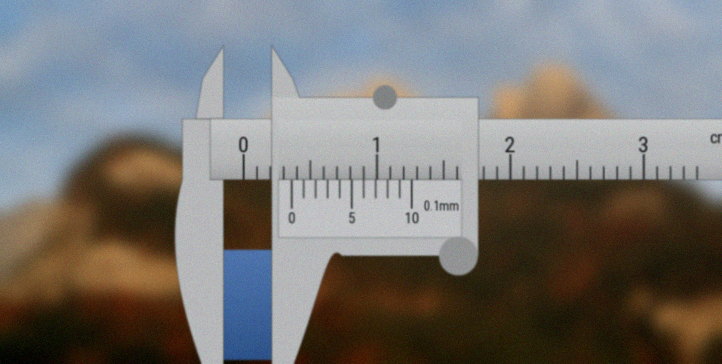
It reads 3.6,mm
